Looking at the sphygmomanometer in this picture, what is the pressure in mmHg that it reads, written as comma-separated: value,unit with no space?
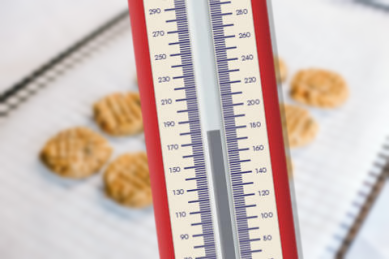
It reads 180,mmHg
